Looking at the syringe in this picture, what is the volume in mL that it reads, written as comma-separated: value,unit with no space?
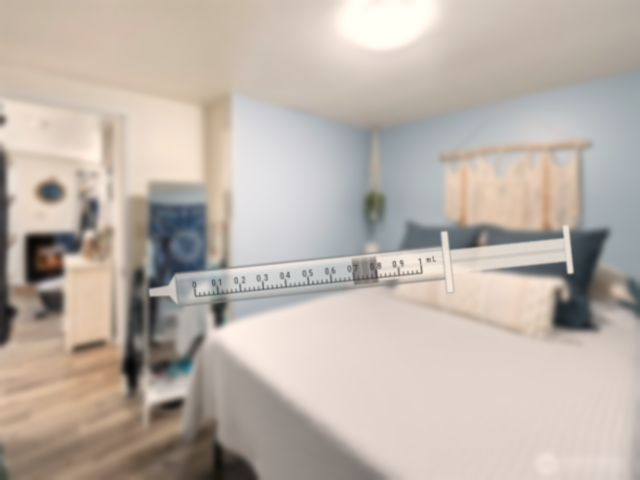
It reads 0.7,mL
